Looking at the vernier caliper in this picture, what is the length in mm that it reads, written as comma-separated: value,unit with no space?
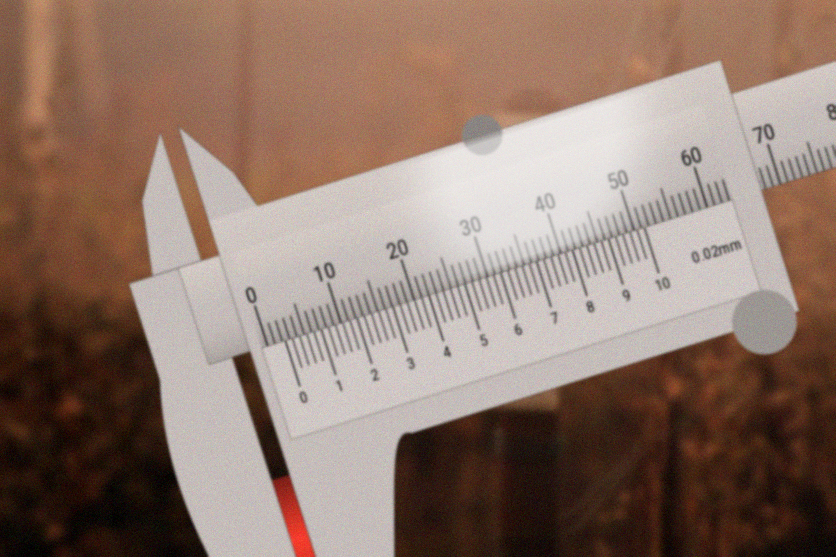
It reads 2.4,mm
